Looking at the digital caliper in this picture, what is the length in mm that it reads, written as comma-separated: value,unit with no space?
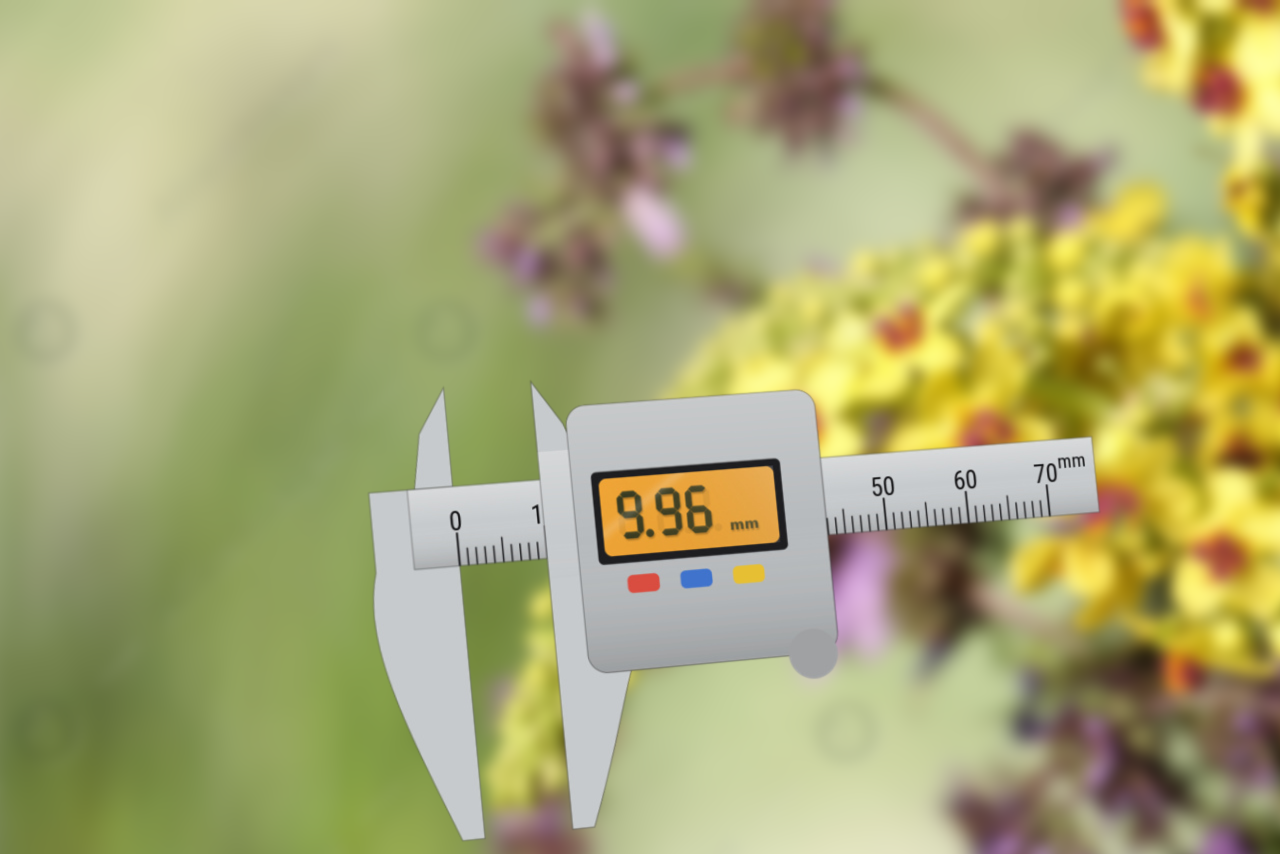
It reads 9.96,mm
